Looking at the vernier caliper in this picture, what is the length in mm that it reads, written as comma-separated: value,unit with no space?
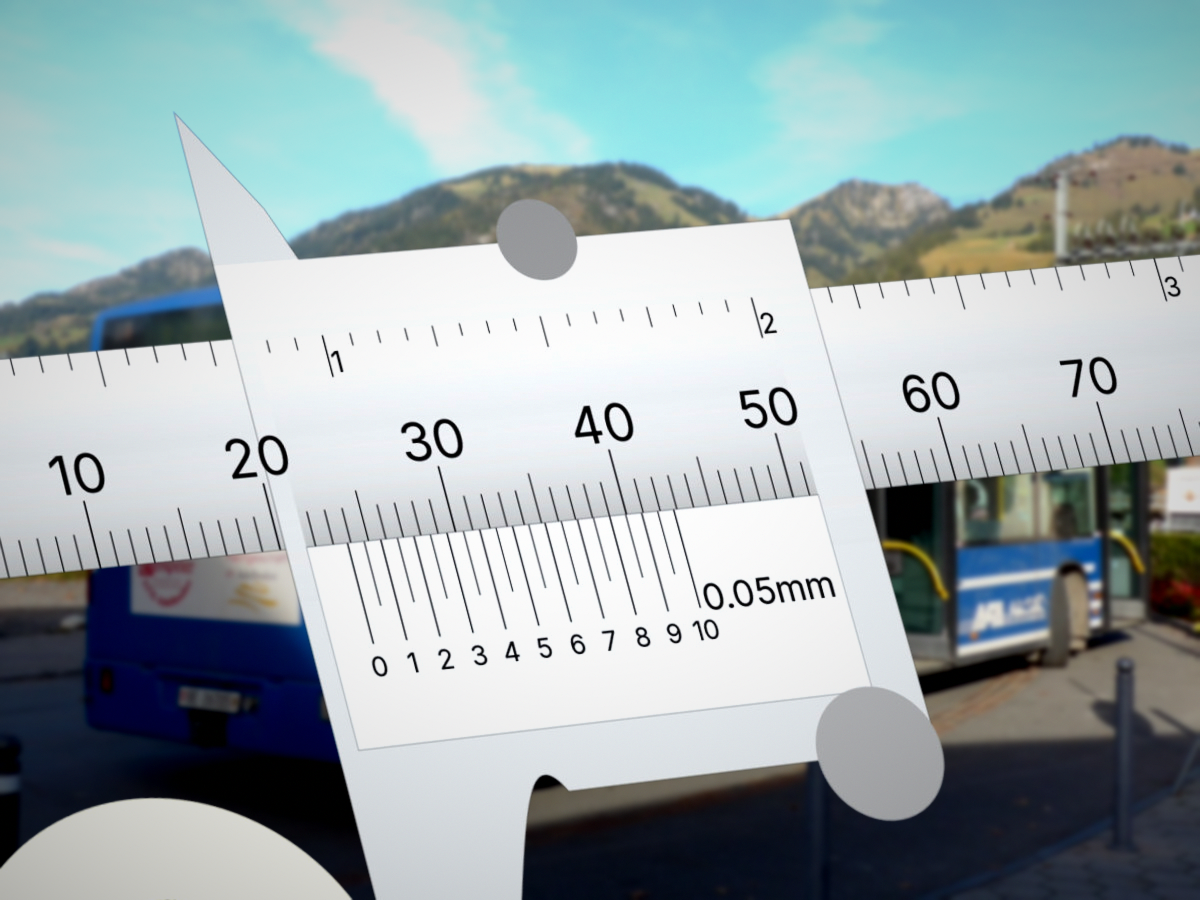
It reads 23.8,mm
